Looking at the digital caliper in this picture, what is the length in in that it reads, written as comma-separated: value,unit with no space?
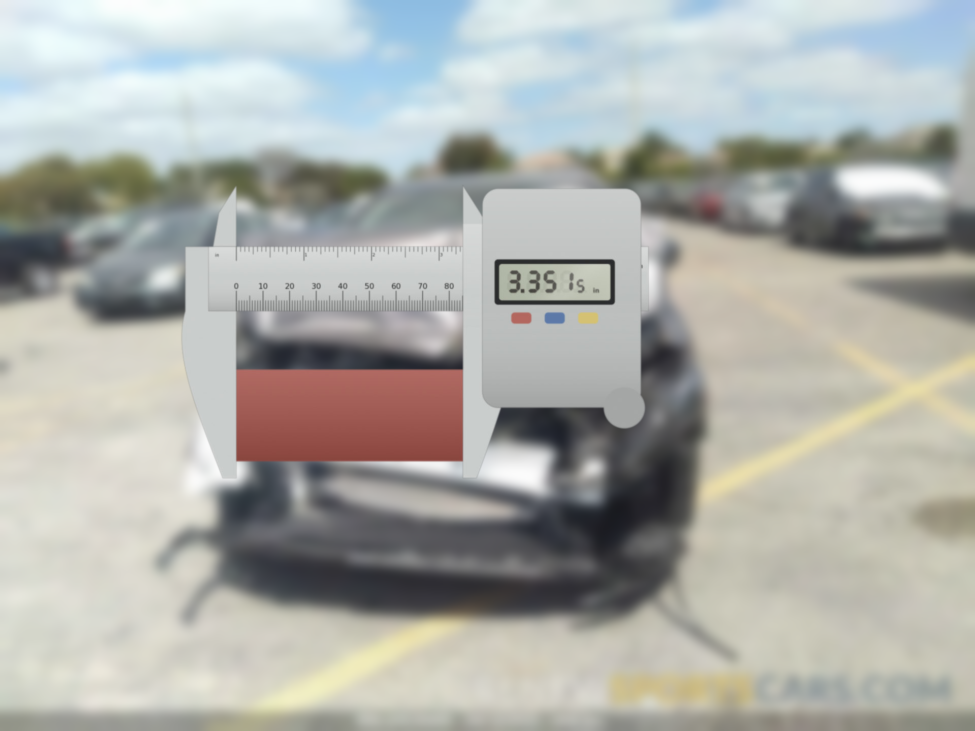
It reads 3.3515,in
